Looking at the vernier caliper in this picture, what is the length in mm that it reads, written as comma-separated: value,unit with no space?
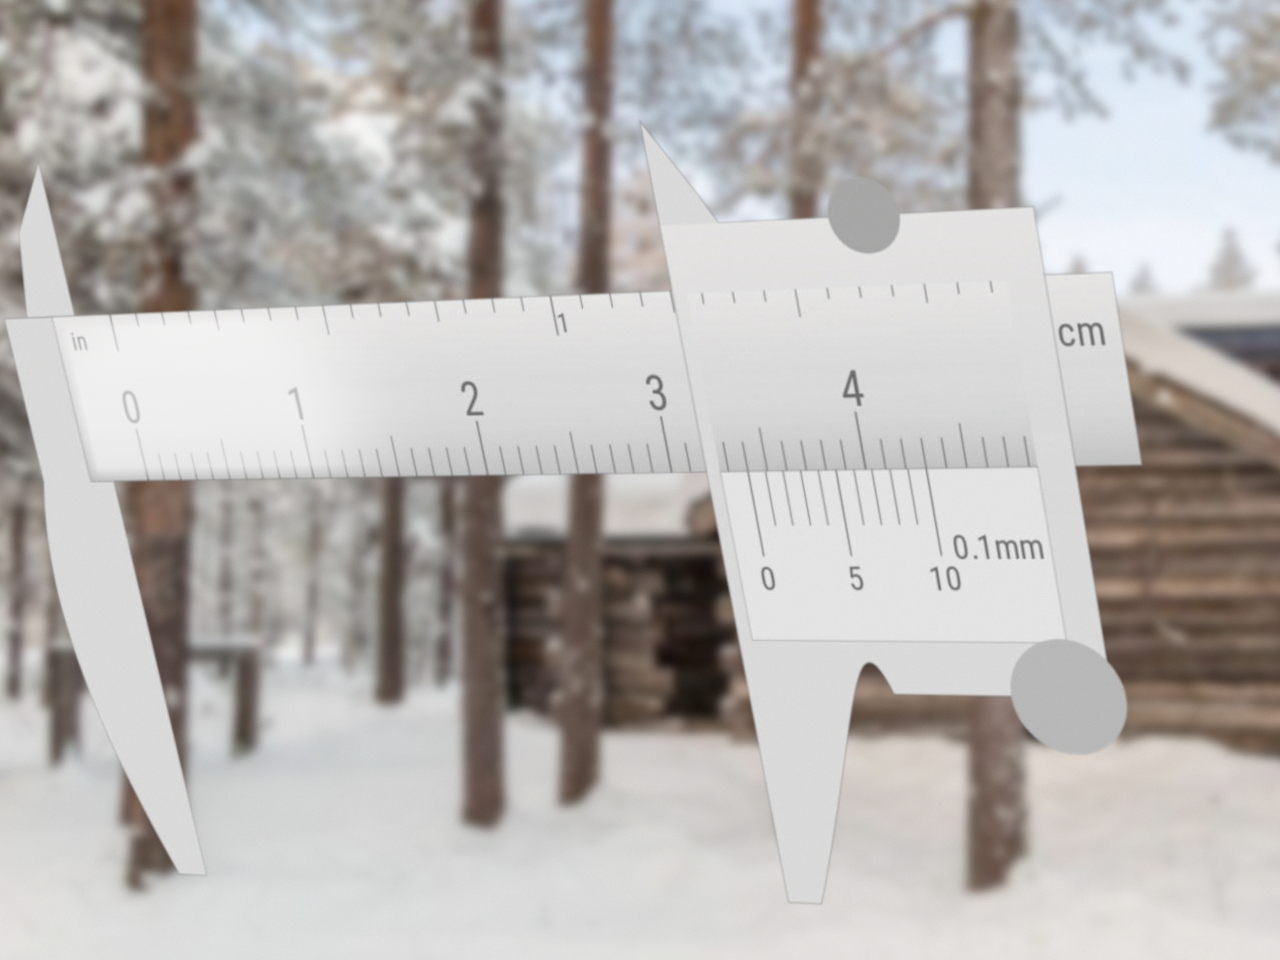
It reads 34.0,mm
